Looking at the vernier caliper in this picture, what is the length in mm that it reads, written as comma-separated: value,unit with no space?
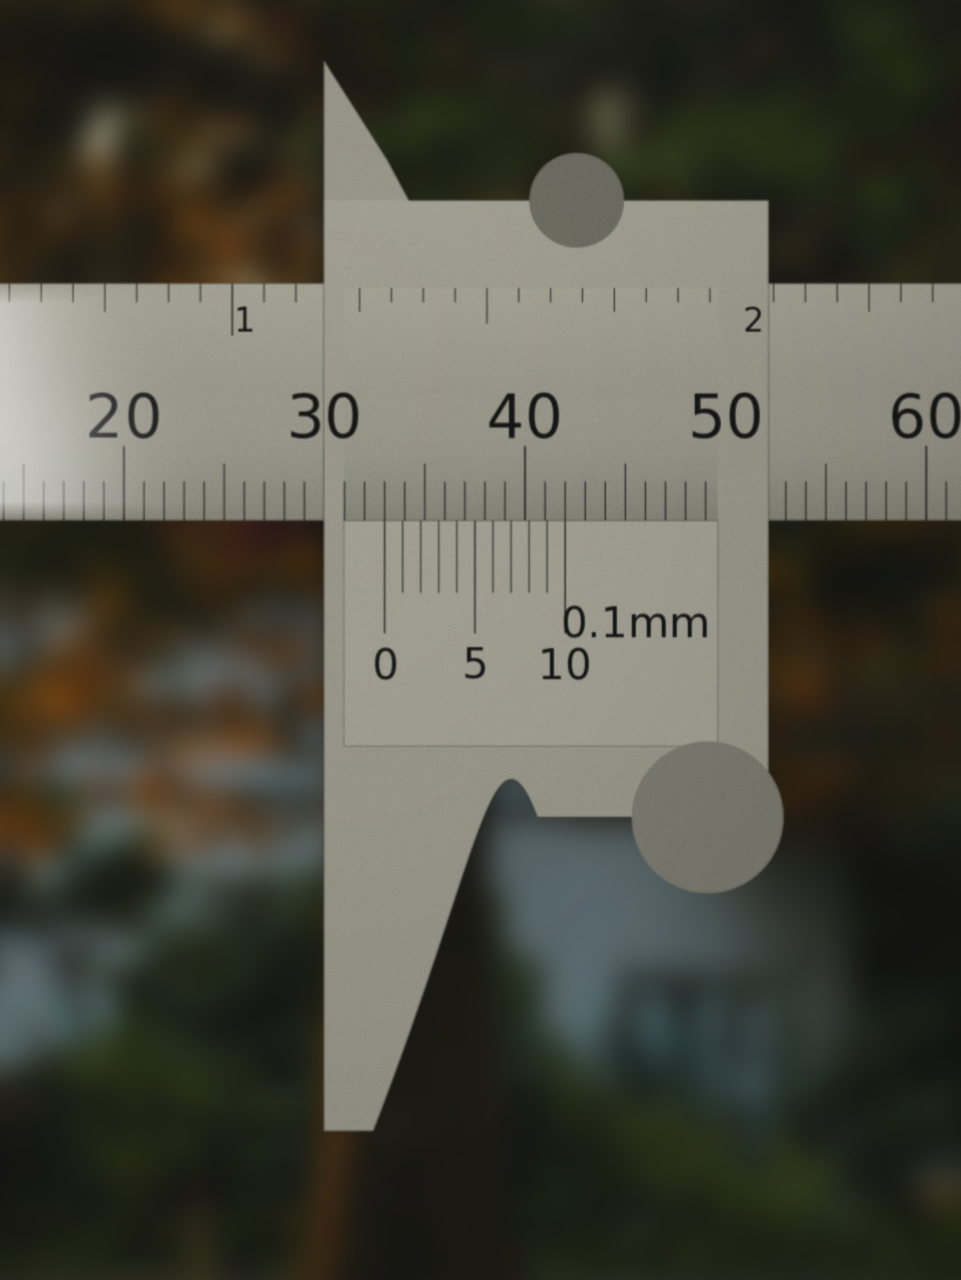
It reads 33.0,mm
